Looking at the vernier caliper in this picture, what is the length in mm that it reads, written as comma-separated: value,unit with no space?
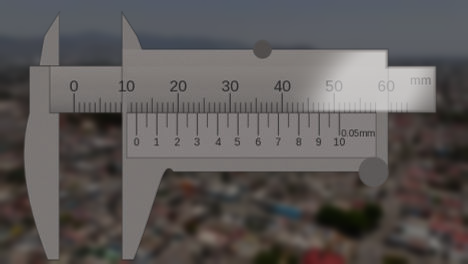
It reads 12.0,mm
